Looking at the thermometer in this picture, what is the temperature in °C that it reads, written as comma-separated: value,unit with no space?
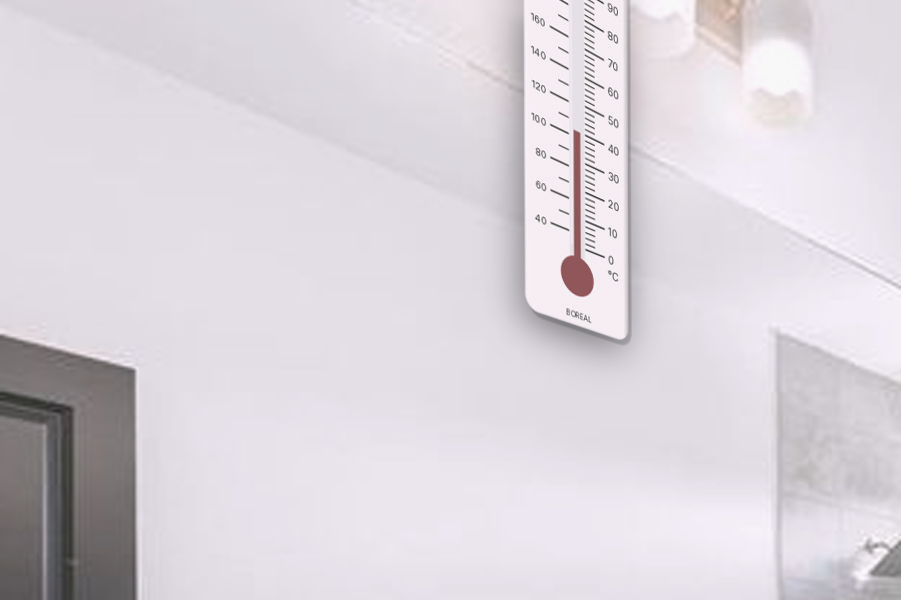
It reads 40,°C
